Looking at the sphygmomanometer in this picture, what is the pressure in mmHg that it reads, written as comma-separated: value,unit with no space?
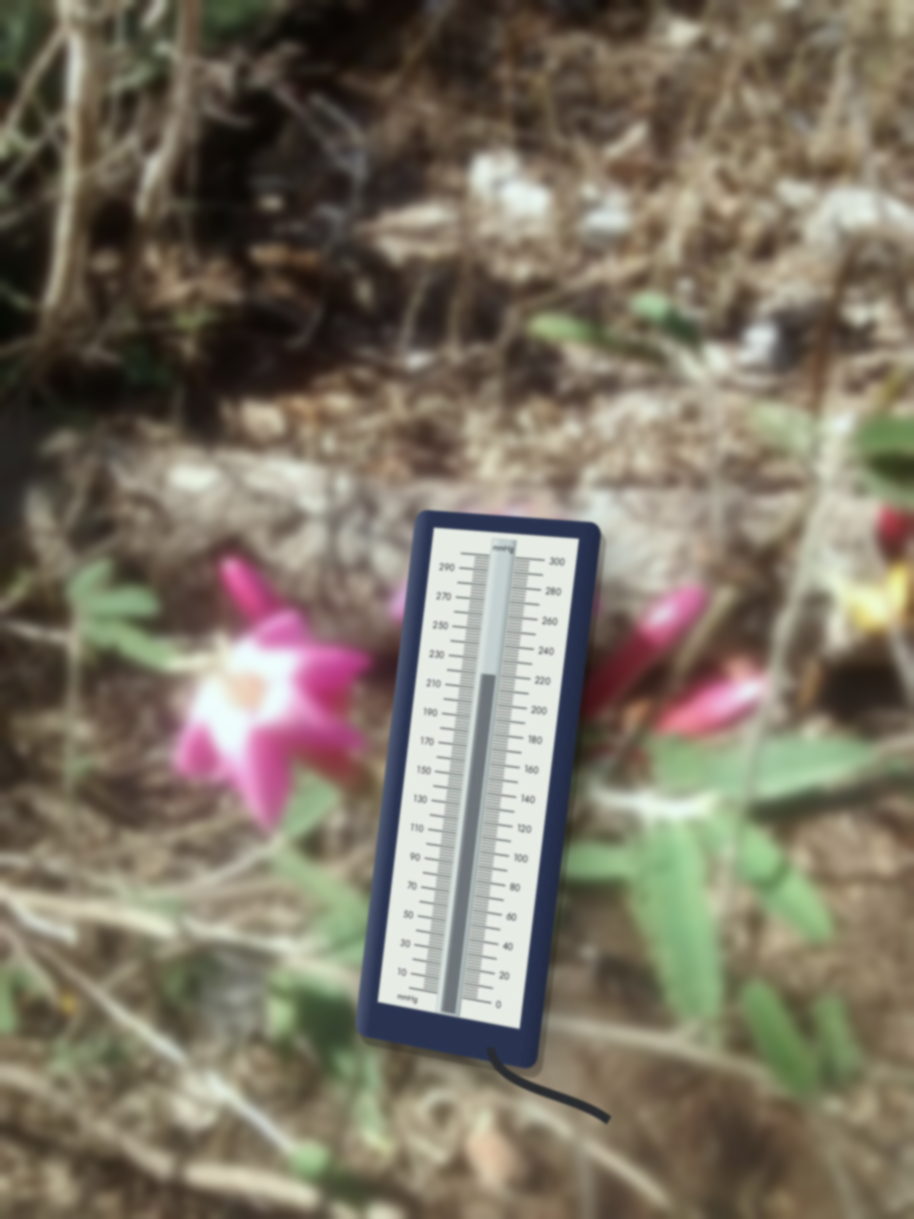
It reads 220,mmHg
